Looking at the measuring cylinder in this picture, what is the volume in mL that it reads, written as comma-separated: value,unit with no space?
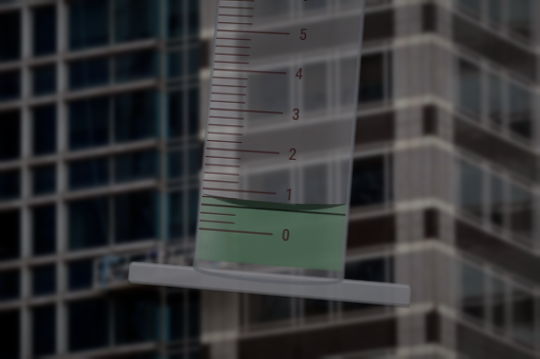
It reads 0.6,mL
